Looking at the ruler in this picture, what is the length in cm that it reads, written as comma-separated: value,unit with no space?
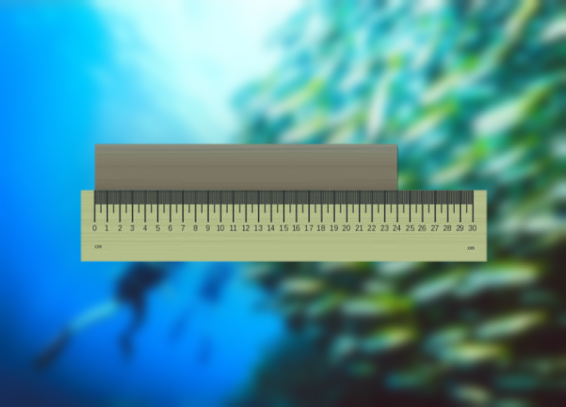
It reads 24,cm
